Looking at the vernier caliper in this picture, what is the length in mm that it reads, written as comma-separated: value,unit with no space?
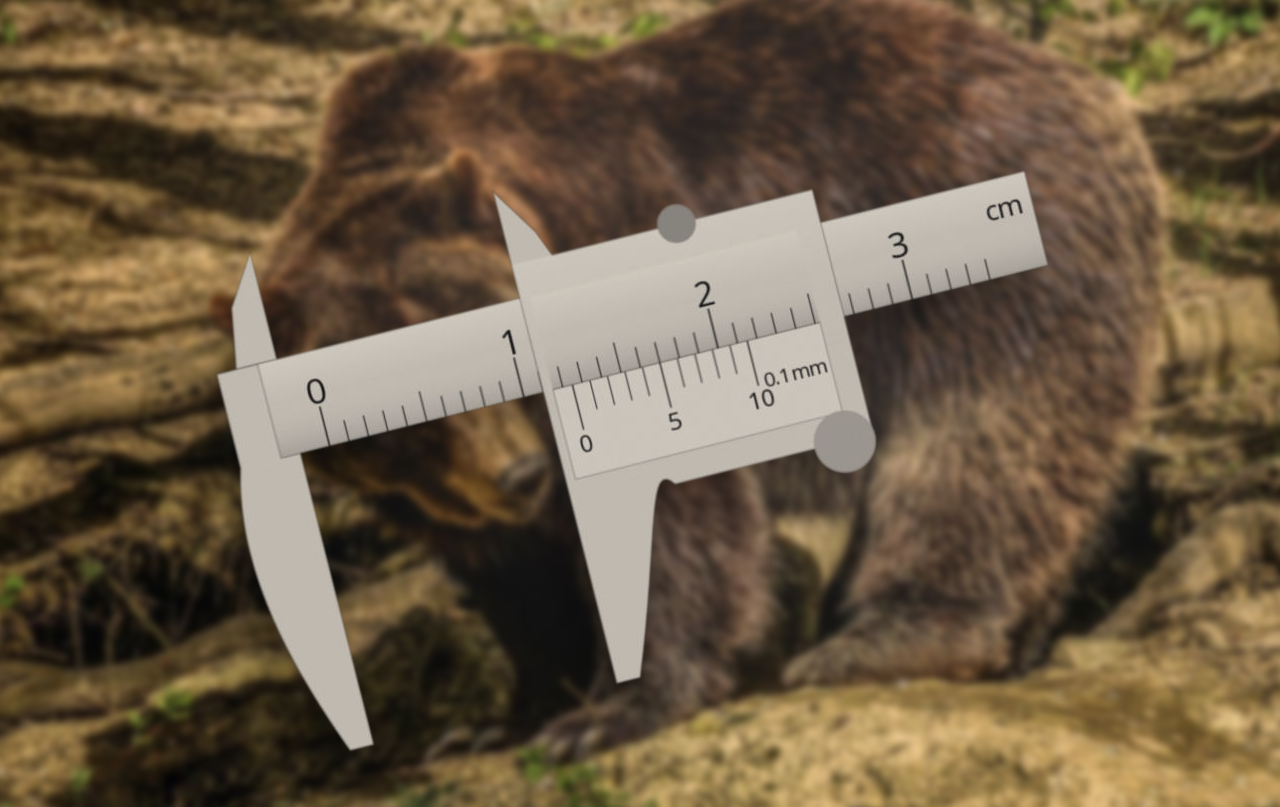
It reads 12.5,mm
